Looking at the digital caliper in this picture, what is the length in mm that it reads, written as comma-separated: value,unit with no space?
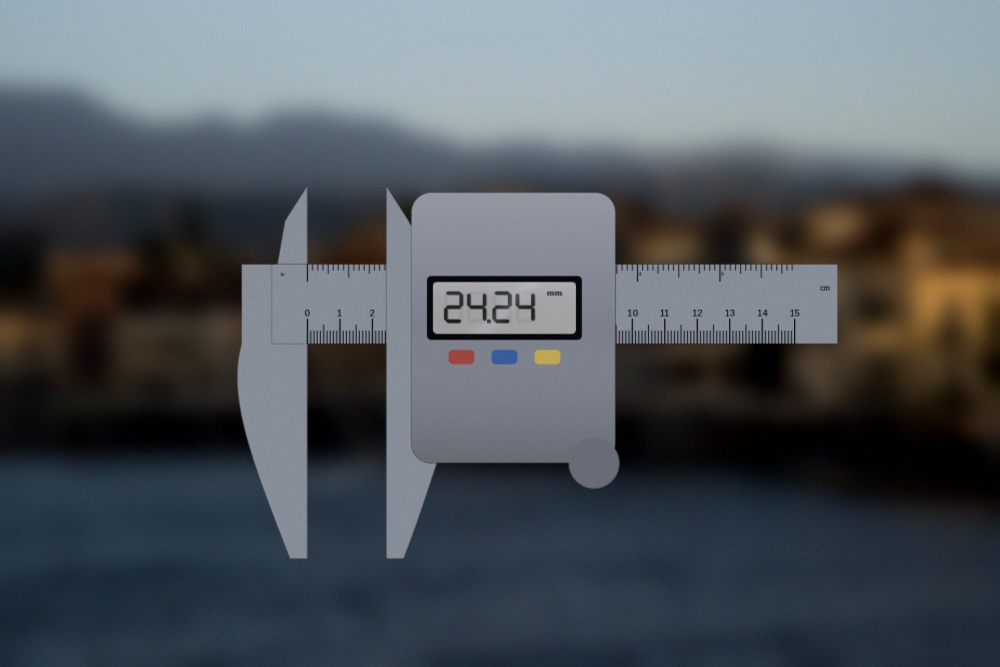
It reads 24.24,mm
